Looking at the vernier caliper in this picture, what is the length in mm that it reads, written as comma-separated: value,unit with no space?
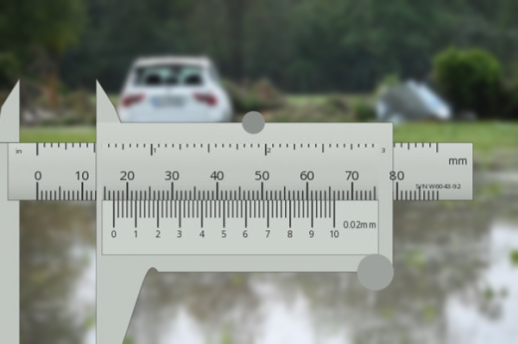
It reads 17.0,mm
